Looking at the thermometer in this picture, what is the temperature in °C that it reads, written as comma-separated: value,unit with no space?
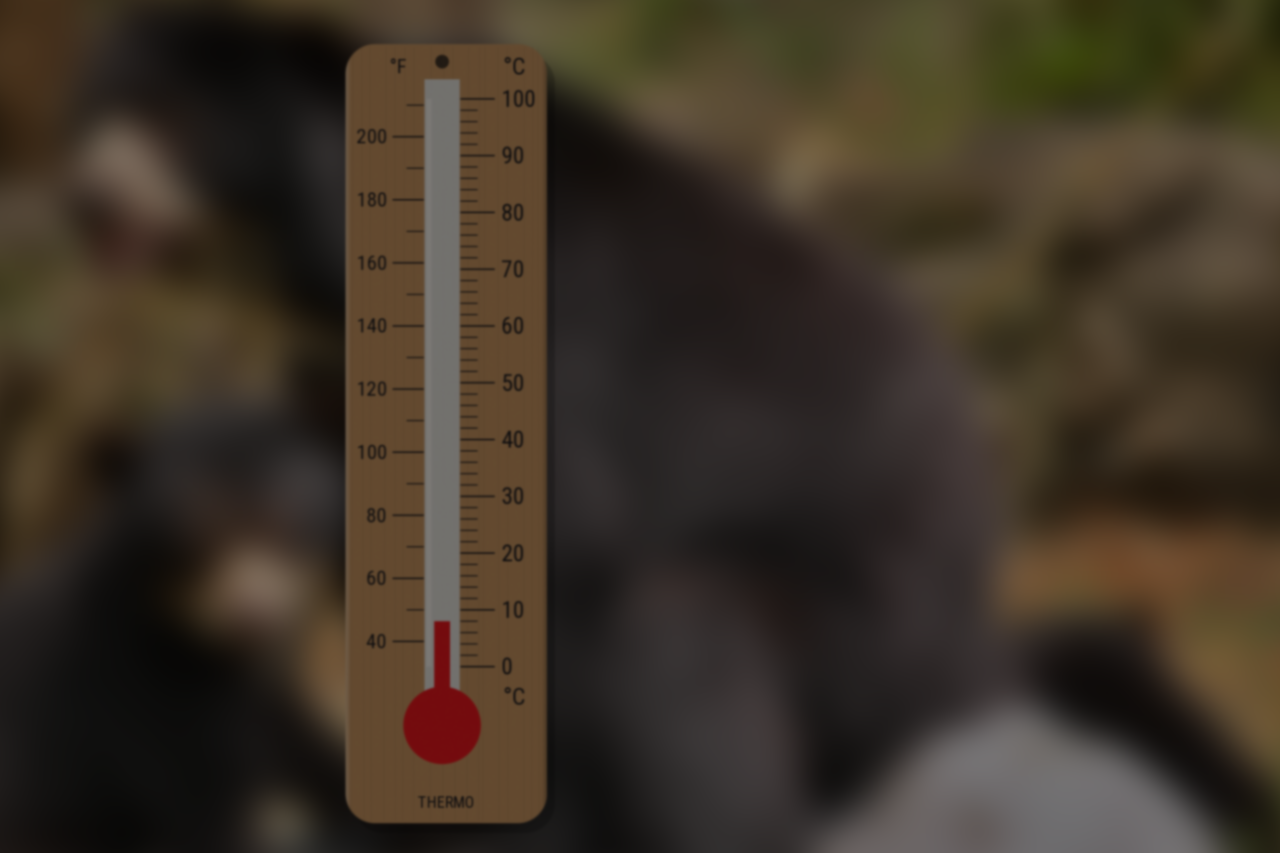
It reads 8,°C
